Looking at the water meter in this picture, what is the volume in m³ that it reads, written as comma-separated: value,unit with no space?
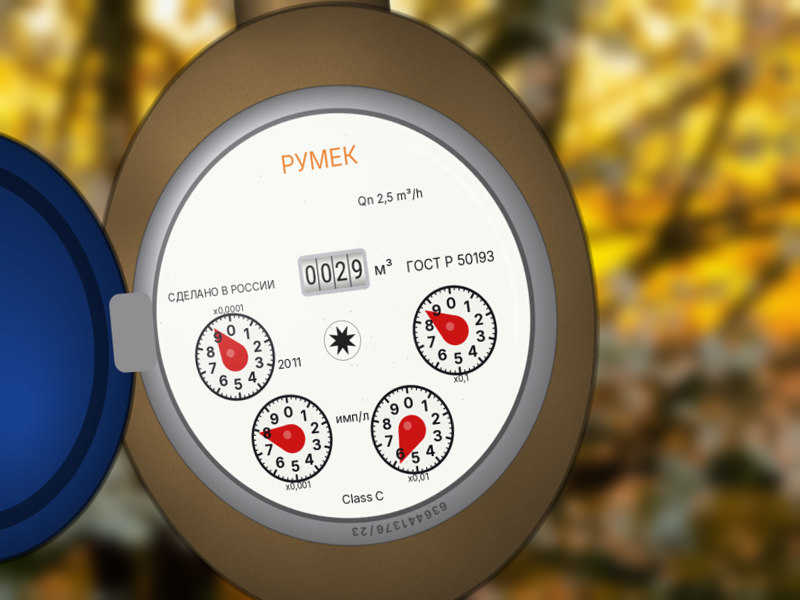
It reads 29.8579,m³
